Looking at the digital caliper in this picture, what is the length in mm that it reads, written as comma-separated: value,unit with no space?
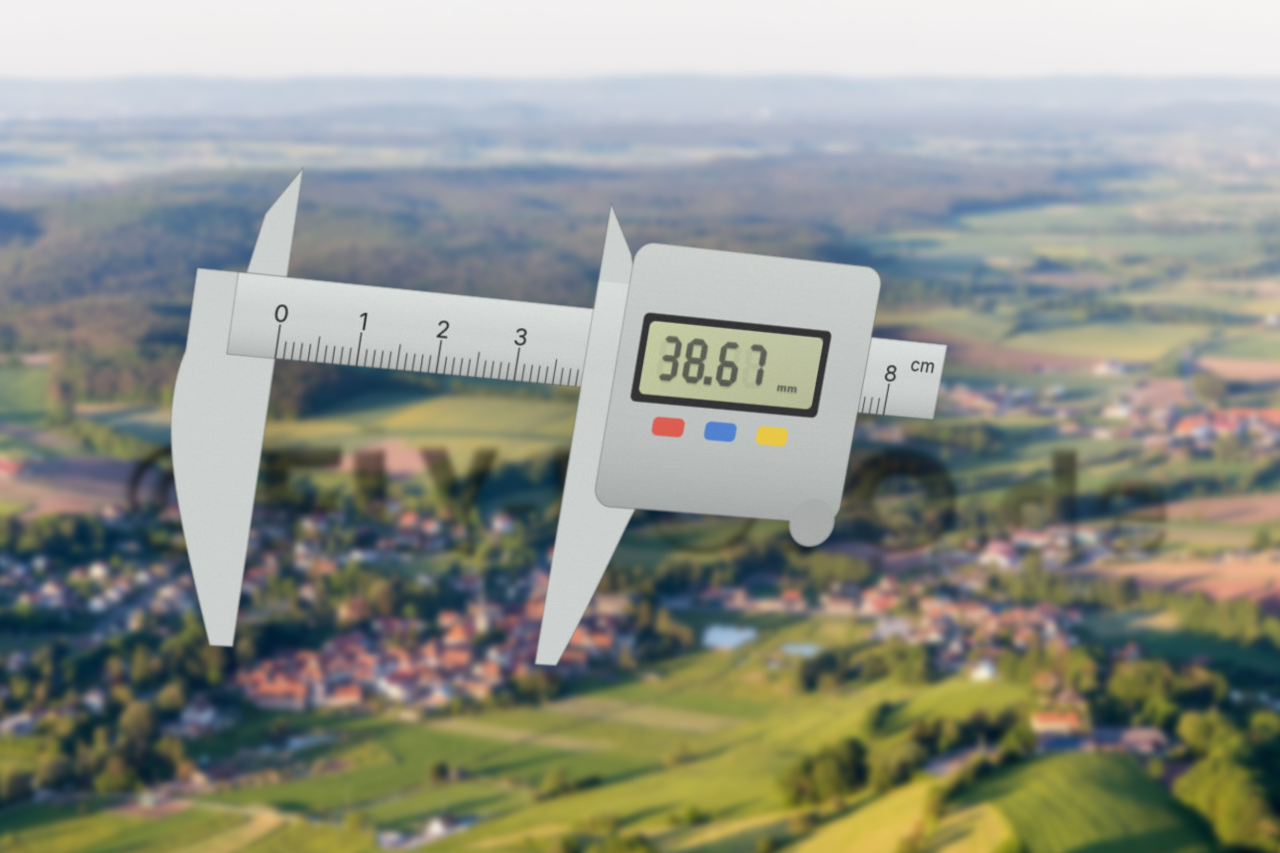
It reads 38.67,mm
